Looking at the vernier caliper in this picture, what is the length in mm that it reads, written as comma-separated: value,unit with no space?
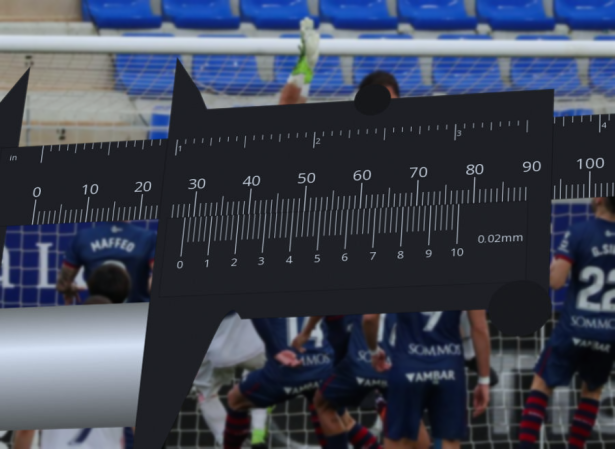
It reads 28.4,mm
